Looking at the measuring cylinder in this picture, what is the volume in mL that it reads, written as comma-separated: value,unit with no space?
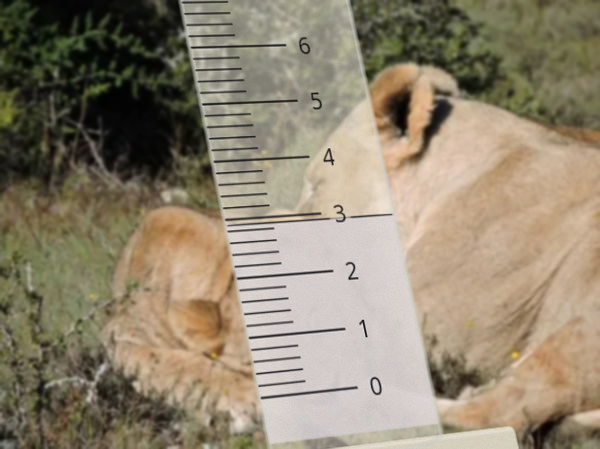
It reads 2.9,mL
